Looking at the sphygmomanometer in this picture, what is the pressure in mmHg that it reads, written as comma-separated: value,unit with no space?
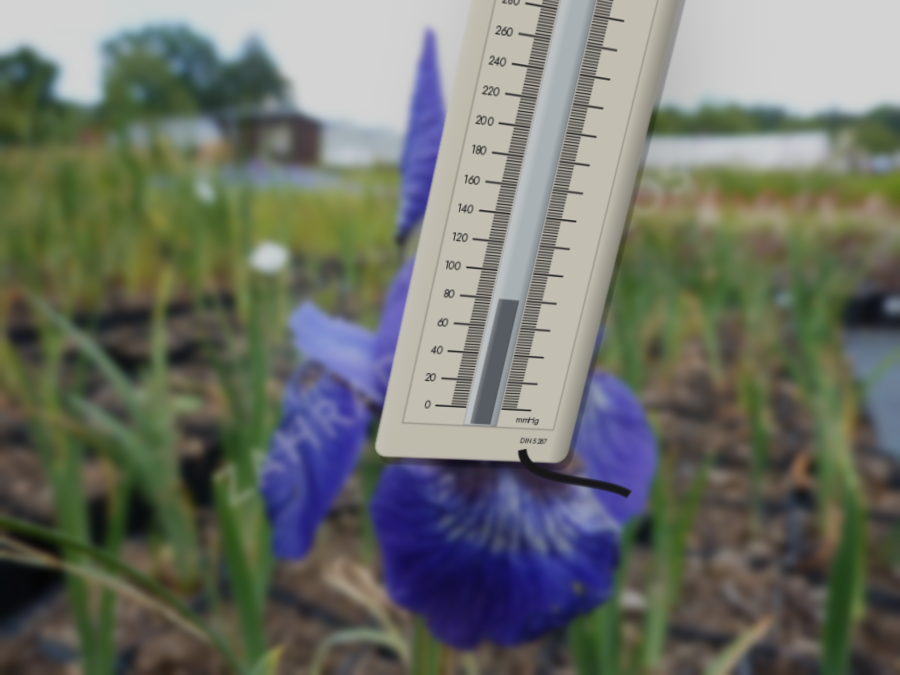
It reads 80,mmHg
